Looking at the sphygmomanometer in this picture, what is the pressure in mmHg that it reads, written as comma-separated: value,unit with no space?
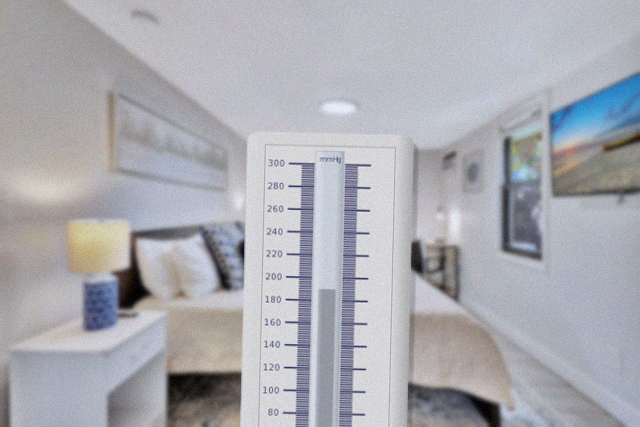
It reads 190,mmHg
